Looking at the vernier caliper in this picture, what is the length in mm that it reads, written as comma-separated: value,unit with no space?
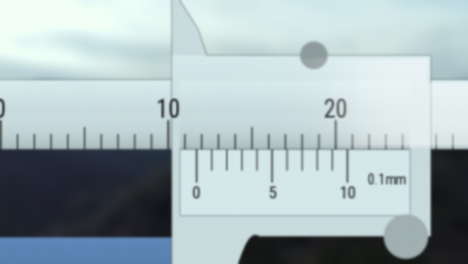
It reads 11.7,mm
